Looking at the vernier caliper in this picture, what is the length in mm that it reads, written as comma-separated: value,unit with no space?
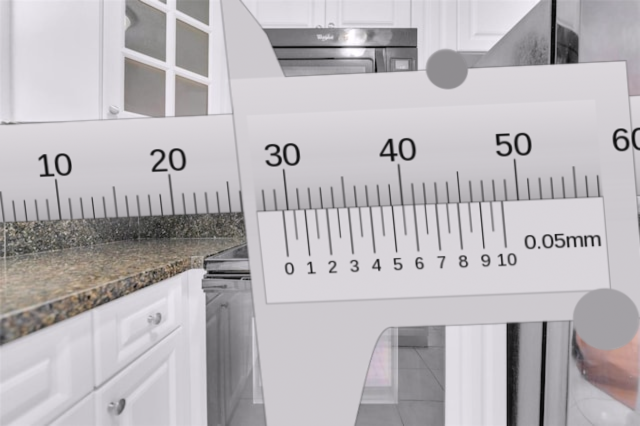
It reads 29.6,mm
